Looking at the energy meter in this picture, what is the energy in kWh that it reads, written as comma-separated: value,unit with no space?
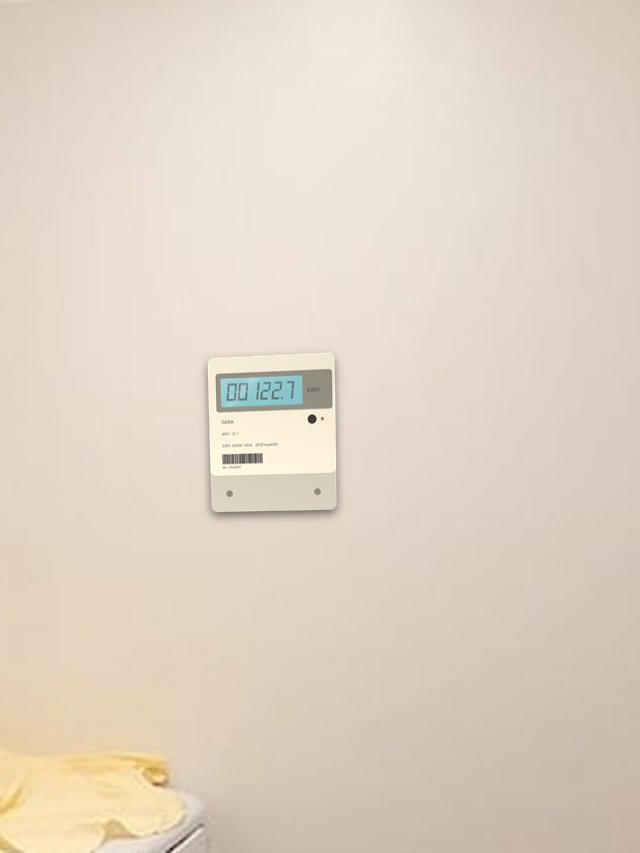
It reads 122.7,kWh
